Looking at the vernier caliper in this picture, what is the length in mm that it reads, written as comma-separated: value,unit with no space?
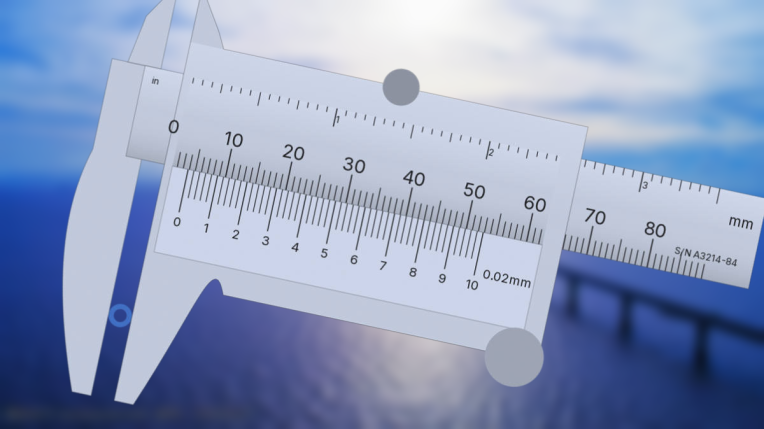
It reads 3.8,mm
